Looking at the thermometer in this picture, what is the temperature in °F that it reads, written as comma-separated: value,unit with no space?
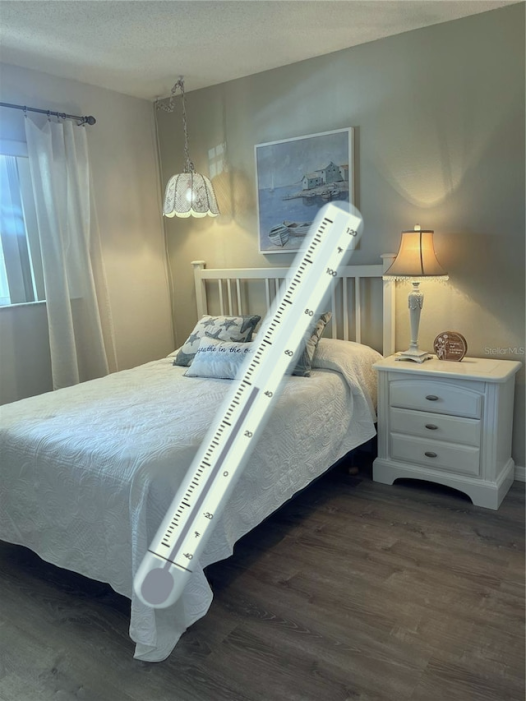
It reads 40,°F
